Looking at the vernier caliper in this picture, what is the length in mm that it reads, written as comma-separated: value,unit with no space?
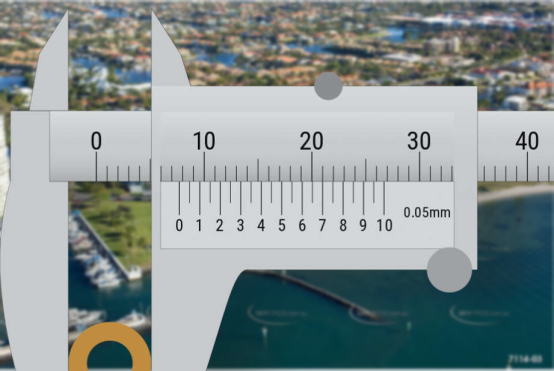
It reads 7.7,mm
